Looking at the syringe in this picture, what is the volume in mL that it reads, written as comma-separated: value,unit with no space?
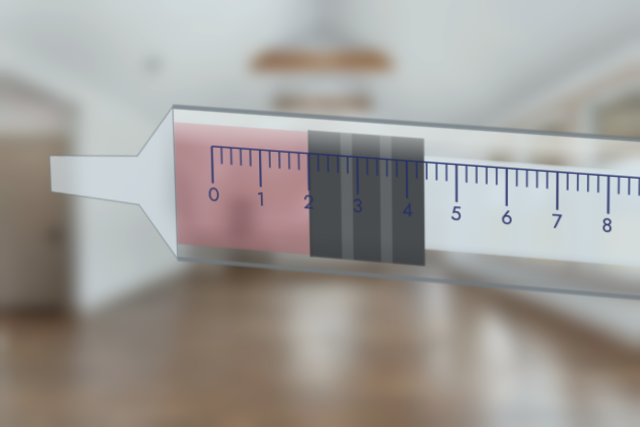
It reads 2,mL
